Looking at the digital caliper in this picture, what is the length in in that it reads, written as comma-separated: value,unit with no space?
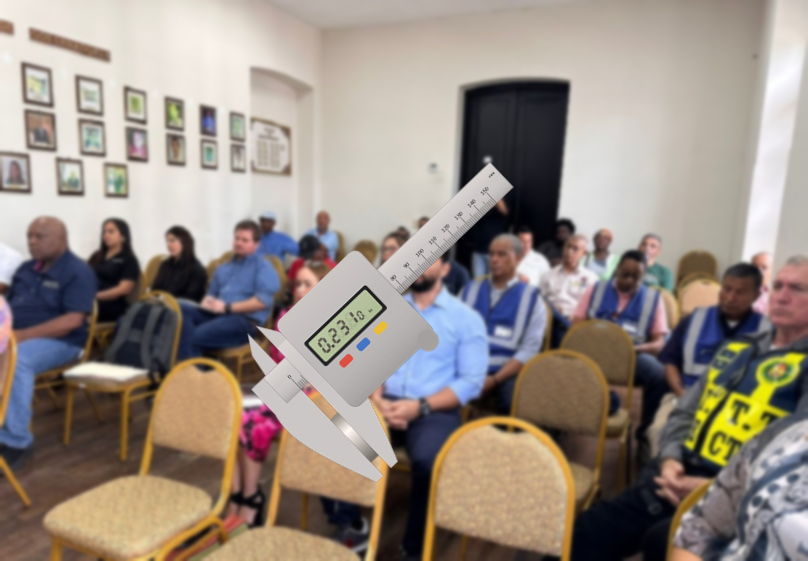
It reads 0.2310,in
